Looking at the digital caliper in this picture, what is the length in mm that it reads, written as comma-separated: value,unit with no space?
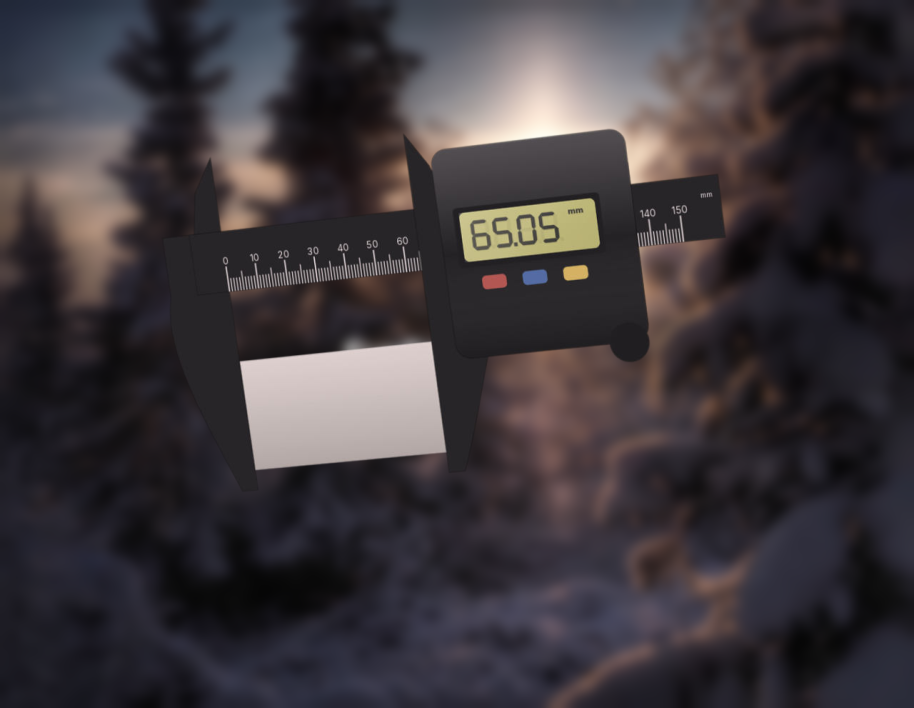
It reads 65.05,mm
